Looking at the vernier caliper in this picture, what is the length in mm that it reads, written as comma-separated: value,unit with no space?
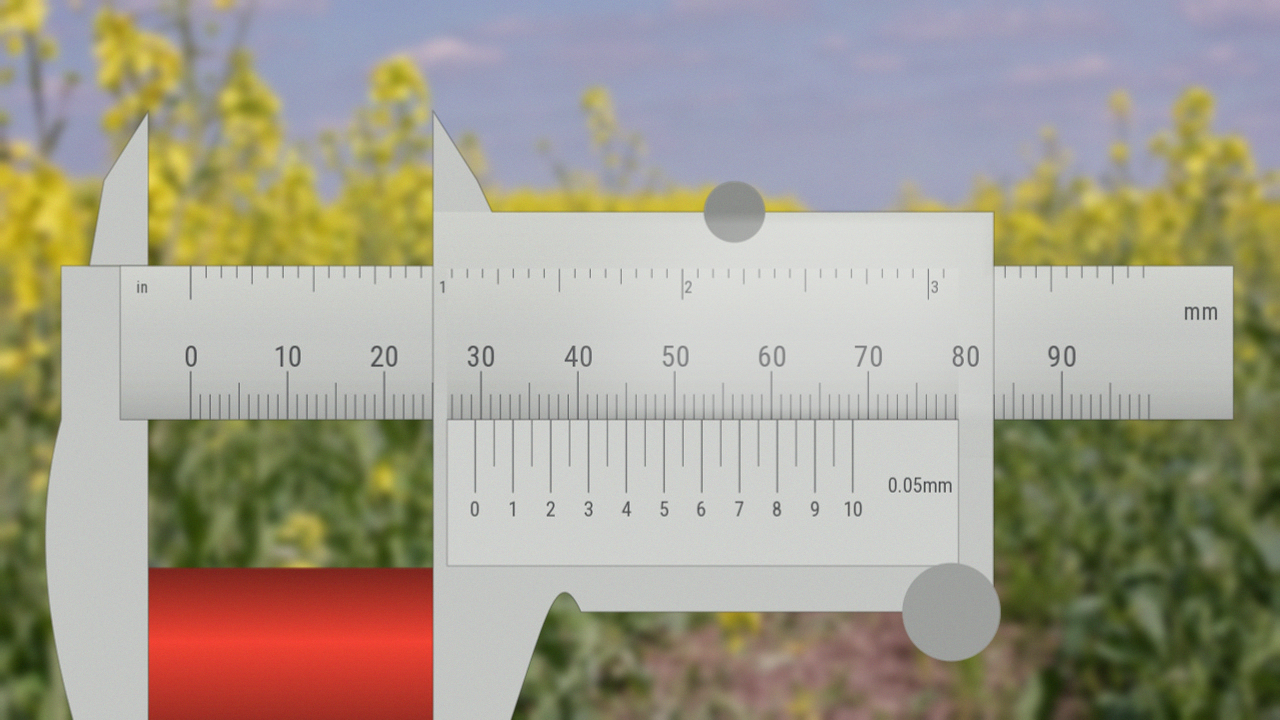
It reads 29.4,mm
